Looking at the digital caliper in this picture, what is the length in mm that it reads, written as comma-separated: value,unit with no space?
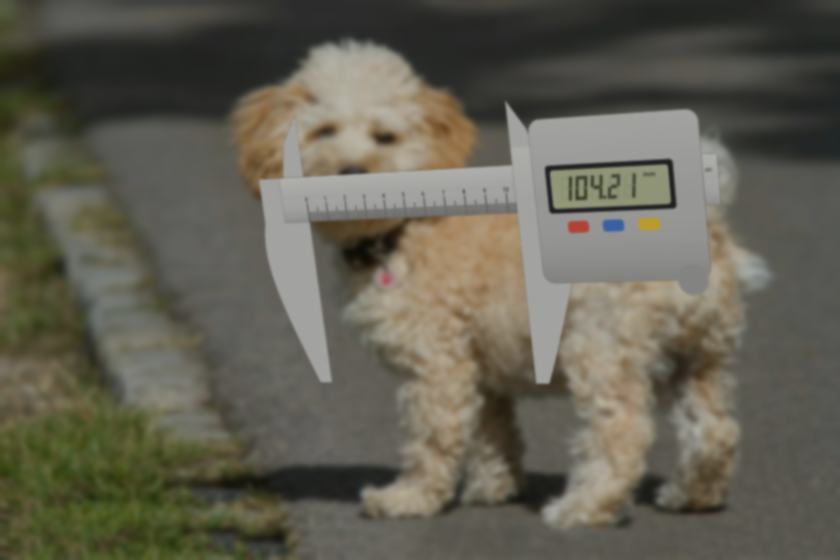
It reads 104.21,mm
